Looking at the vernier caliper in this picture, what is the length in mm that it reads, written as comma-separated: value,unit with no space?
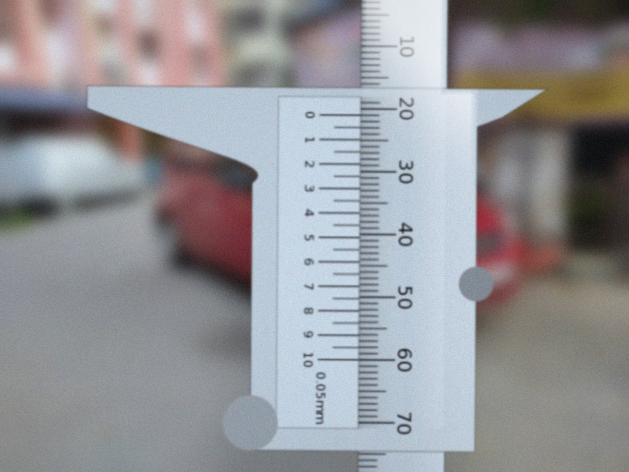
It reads 21.0,mm
